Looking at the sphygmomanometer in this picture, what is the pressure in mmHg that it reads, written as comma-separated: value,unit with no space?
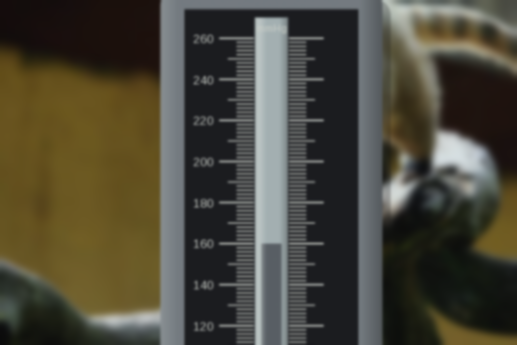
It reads 160,mmHg
